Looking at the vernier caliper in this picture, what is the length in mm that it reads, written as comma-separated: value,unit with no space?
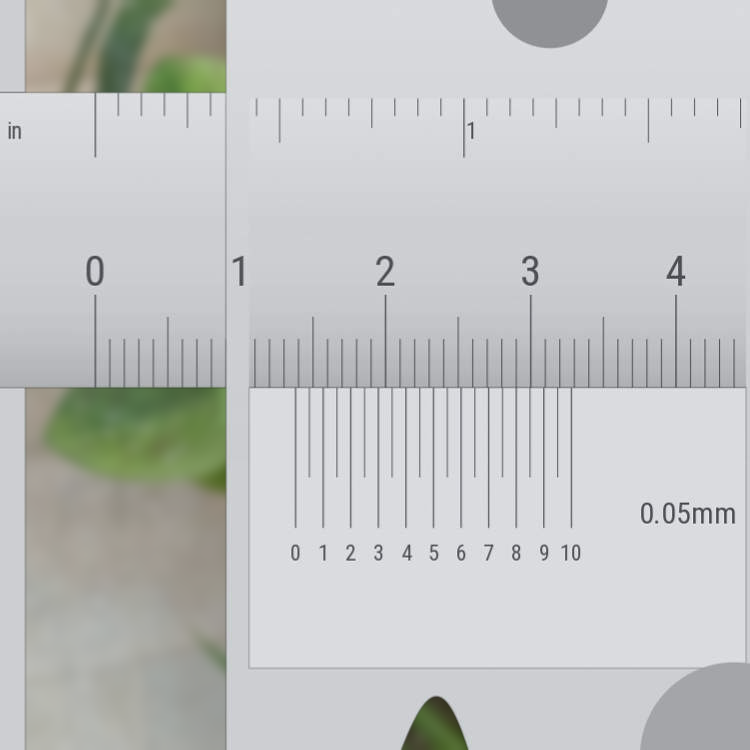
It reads 13.8,mm
